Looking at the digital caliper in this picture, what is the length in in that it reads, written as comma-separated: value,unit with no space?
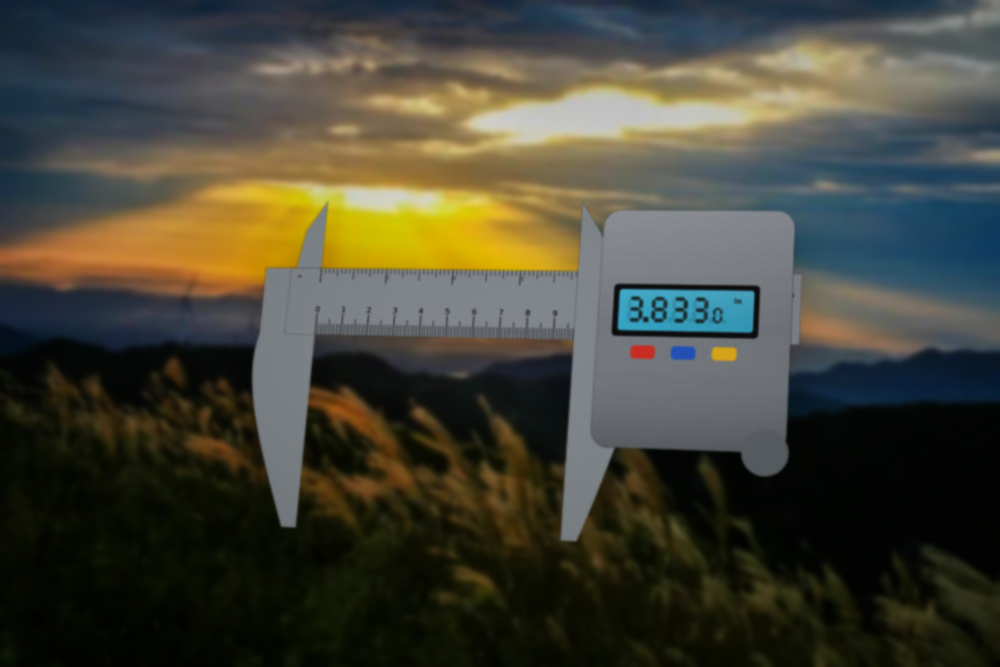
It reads 3.8330,in
